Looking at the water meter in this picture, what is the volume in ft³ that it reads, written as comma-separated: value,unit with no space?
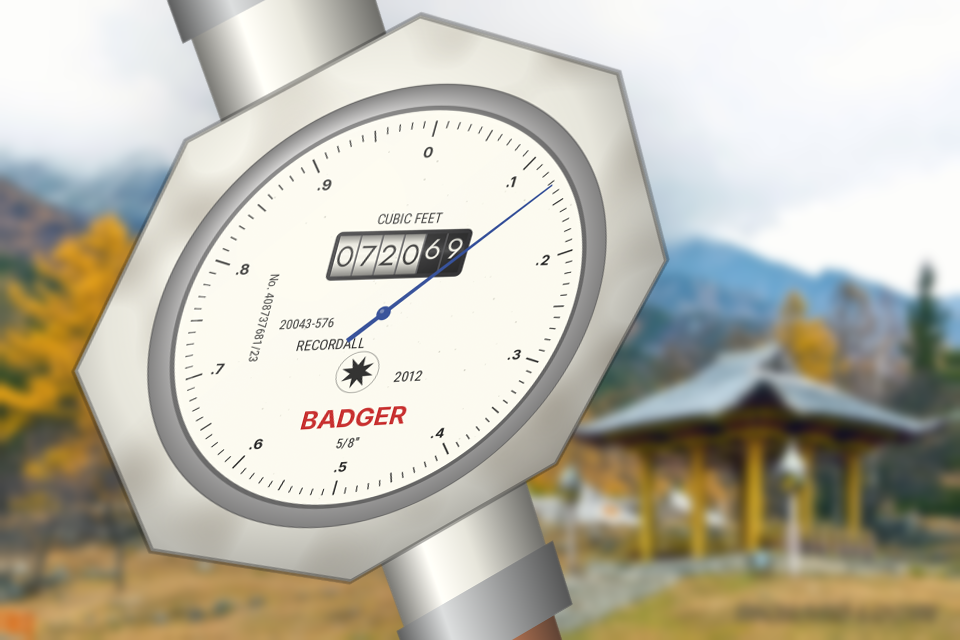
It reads 72069.13,ft³
